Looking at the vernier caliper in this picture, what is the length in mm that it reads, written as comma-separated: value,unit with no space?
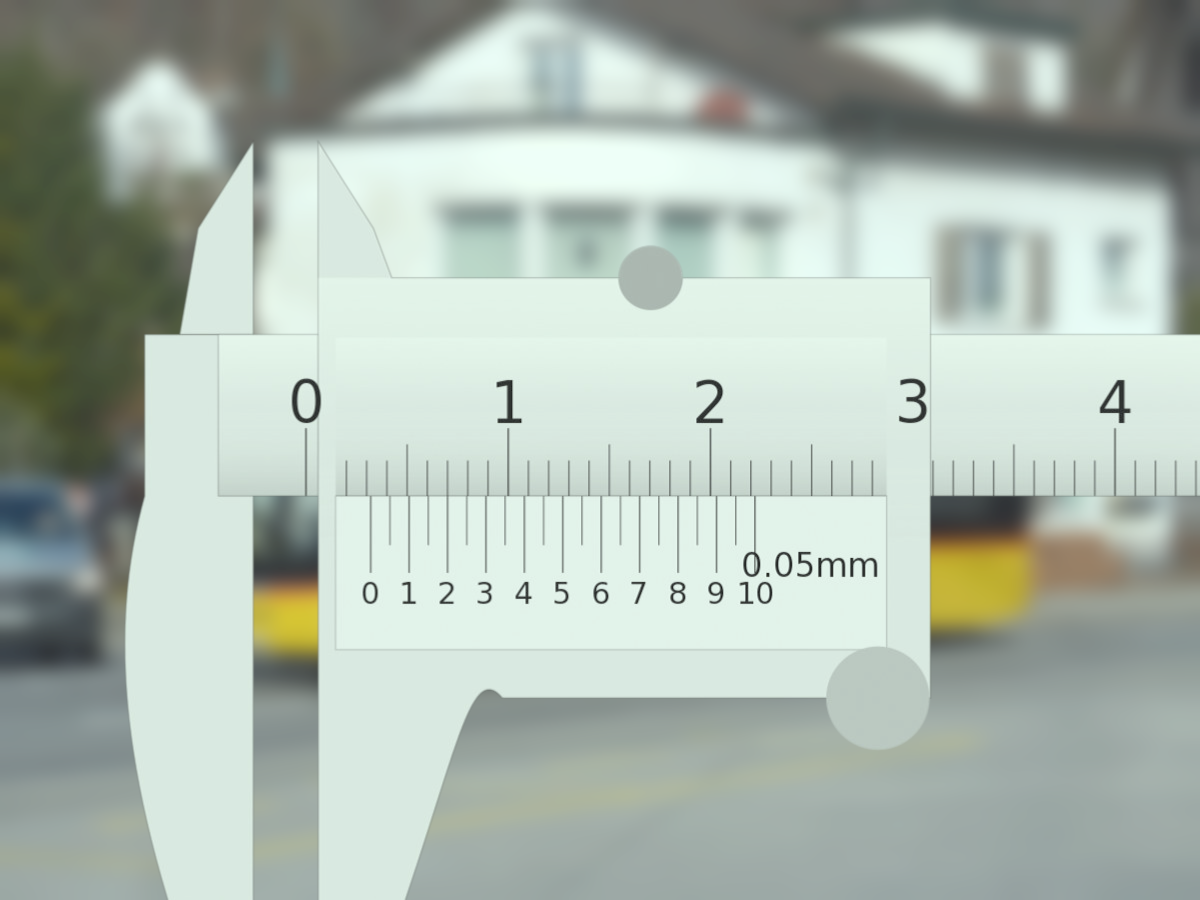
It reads 3.2,mm
